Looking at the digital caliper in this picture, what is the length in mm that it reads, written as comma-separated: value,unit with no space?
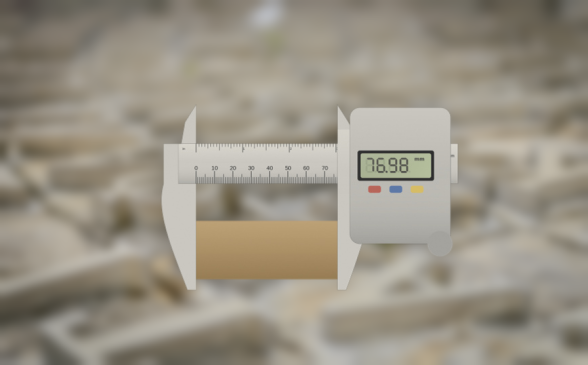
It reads 76.98,mm
